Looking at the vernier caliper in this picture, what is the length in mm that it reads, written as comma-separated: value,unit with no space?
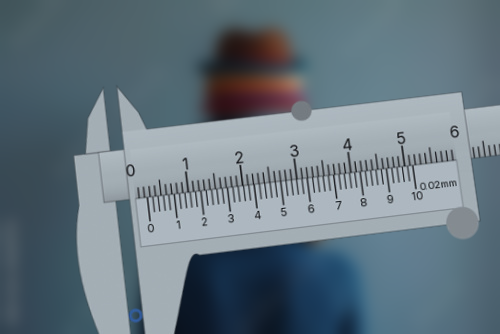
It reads 2.5,mm
